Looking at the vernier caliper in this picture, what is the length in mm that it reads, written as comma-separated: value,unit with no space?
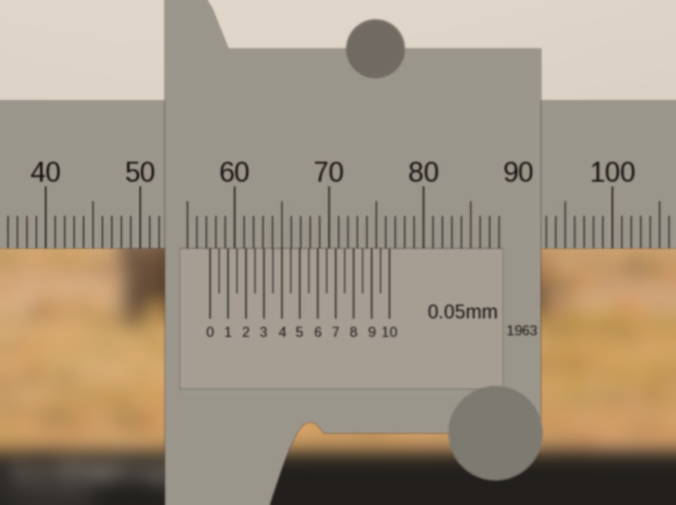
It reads 57.4,mm
